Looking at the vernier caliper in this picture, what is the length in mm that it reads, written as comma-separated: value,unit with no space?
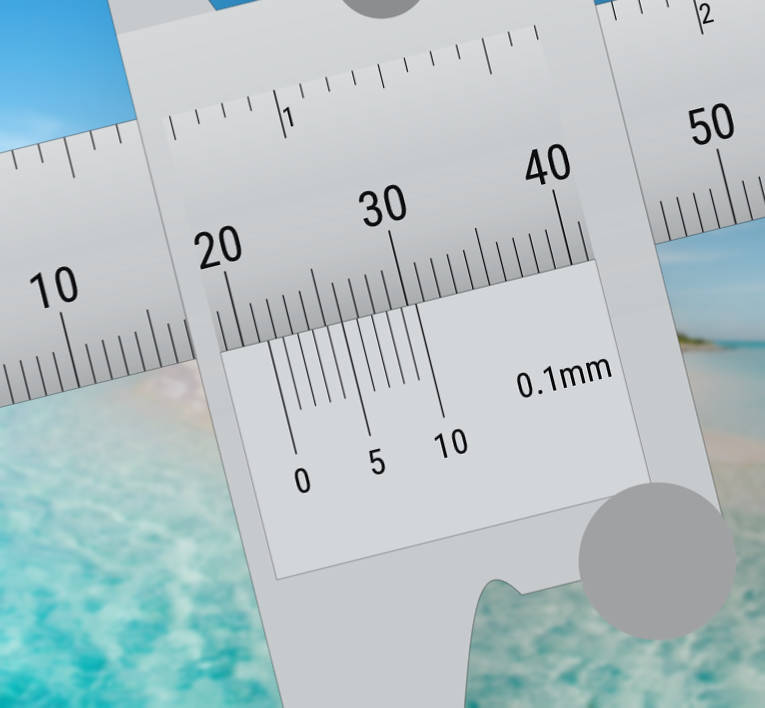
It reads 21.5,mm
